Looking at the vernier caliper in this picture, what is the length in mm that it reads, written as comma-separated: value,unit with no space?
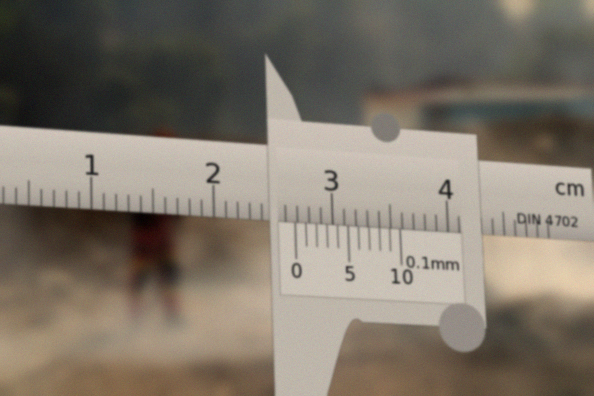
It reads 26.8,mm
